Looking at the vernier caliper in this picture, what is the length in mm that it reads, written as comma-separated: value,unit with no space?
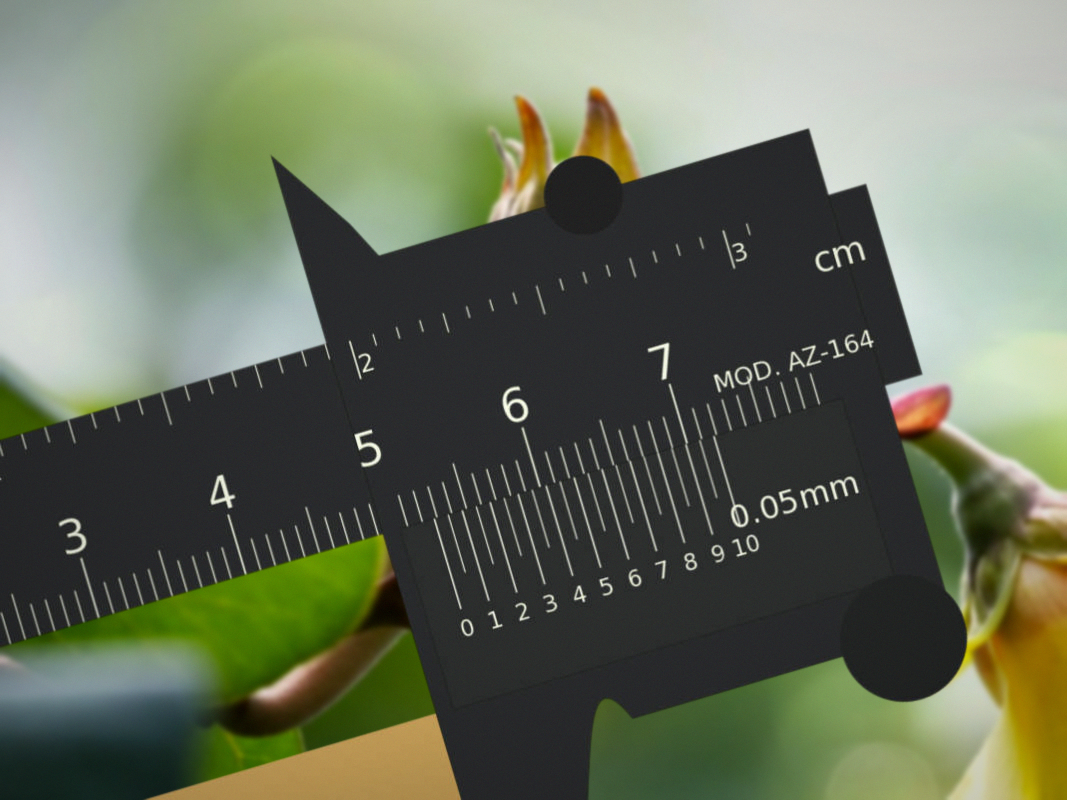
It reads 52.8,mm
